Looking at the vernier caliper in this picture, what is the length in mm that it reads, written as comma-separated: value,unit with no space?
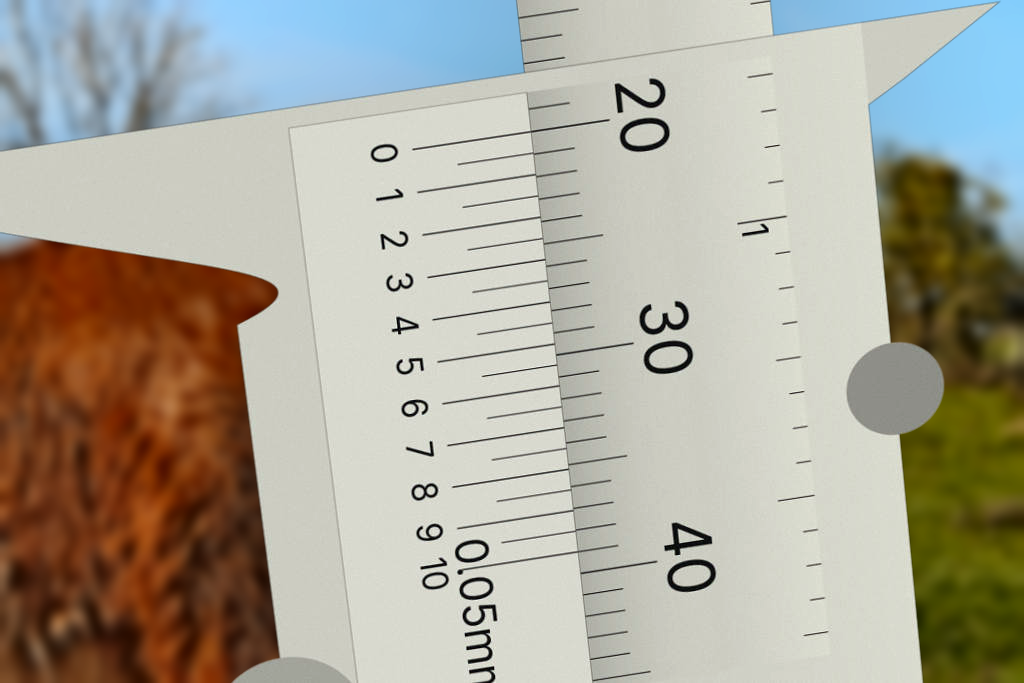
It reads 20.0,mm
